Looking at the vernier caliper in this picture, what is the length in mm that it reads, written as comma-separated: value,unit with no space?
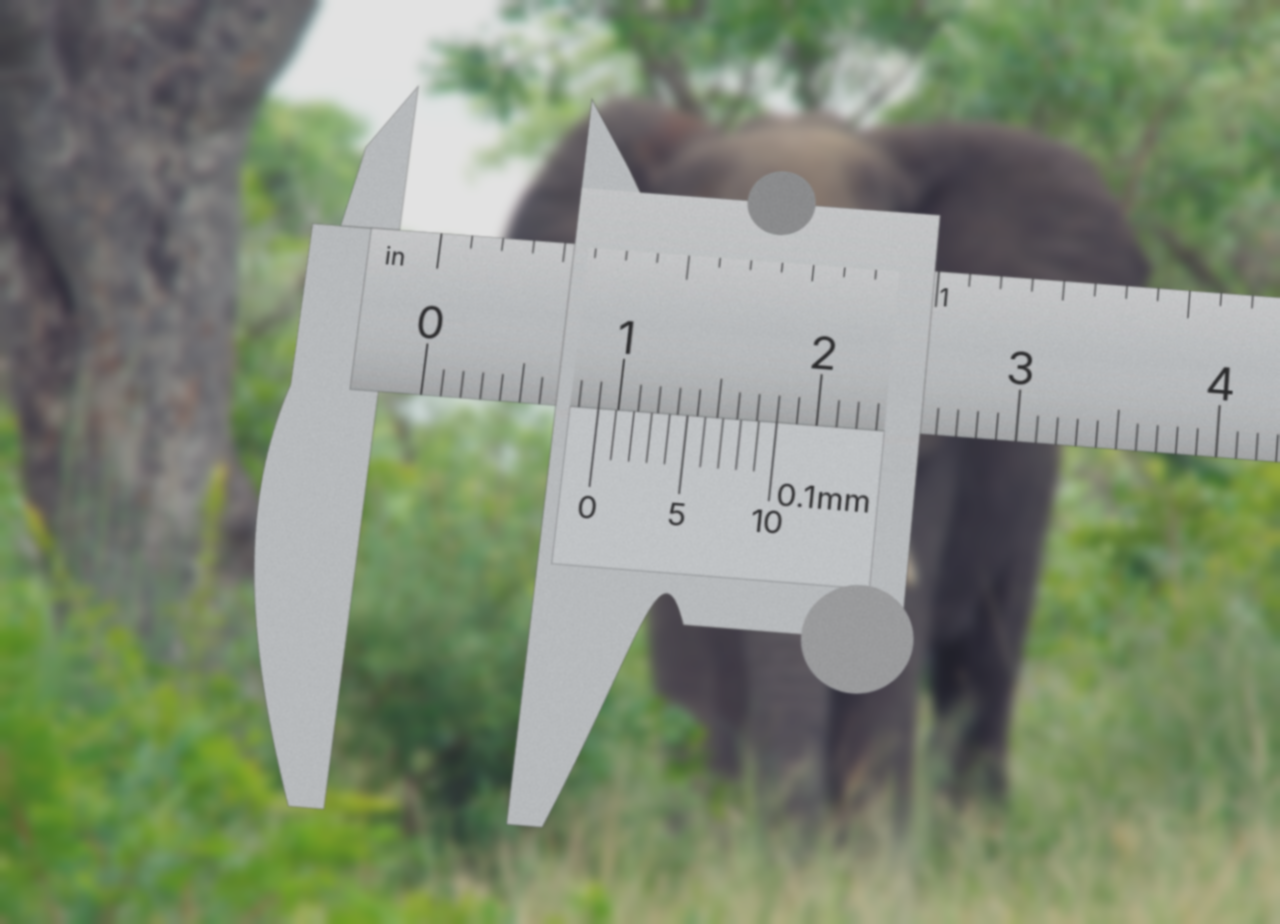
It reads 9.0,mm
